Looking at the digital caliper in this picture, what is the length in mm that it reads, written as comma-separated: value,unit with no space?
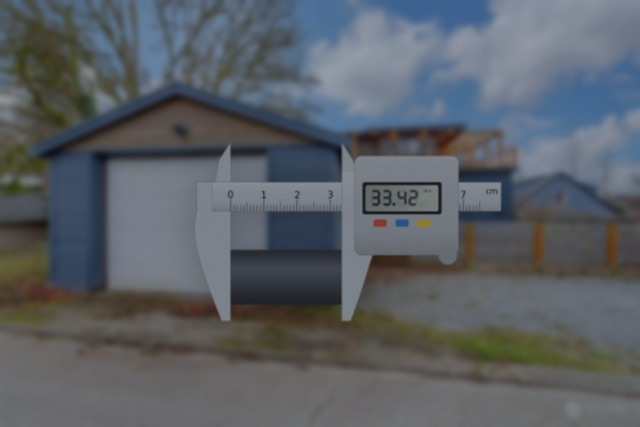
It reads 33.42,mm
